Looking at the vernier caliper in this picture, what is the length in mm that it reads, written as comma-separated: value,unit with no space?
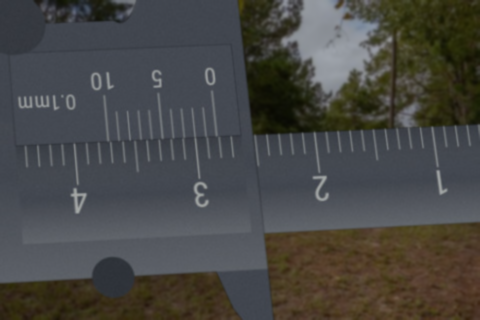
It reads 28.2,mm
